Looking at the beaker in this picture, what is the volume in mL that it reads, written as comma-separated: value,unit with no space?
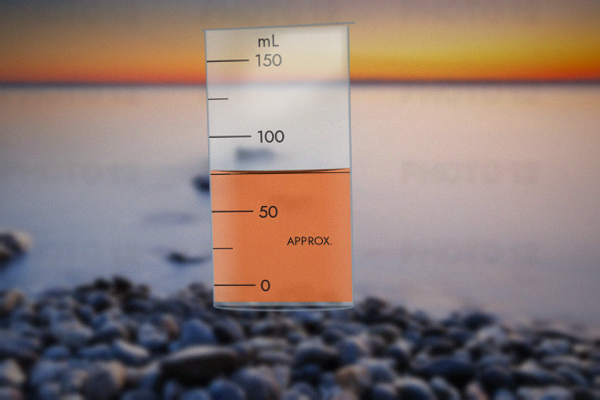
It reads 75,mL
